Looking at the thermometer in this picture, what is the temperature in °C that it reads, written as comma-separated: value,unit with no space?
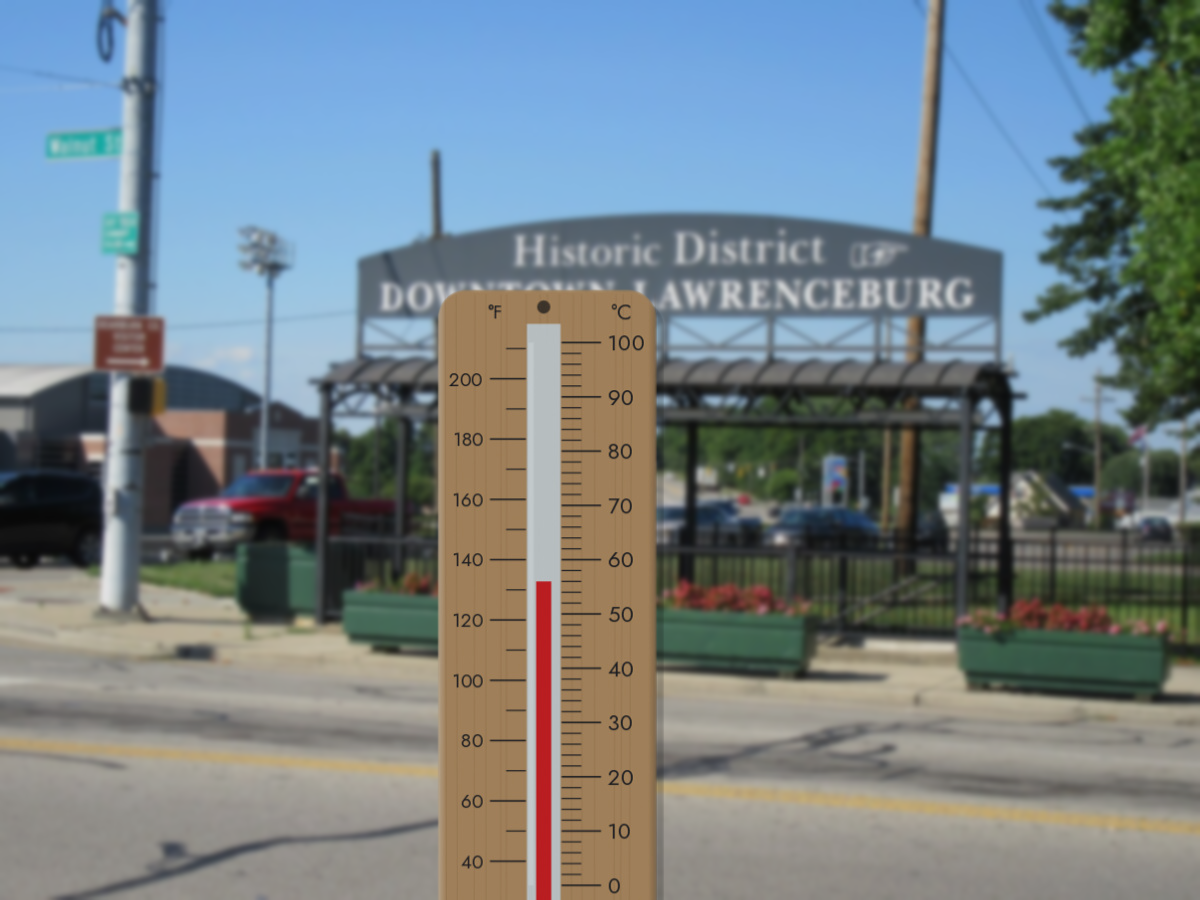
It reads 56,°C
